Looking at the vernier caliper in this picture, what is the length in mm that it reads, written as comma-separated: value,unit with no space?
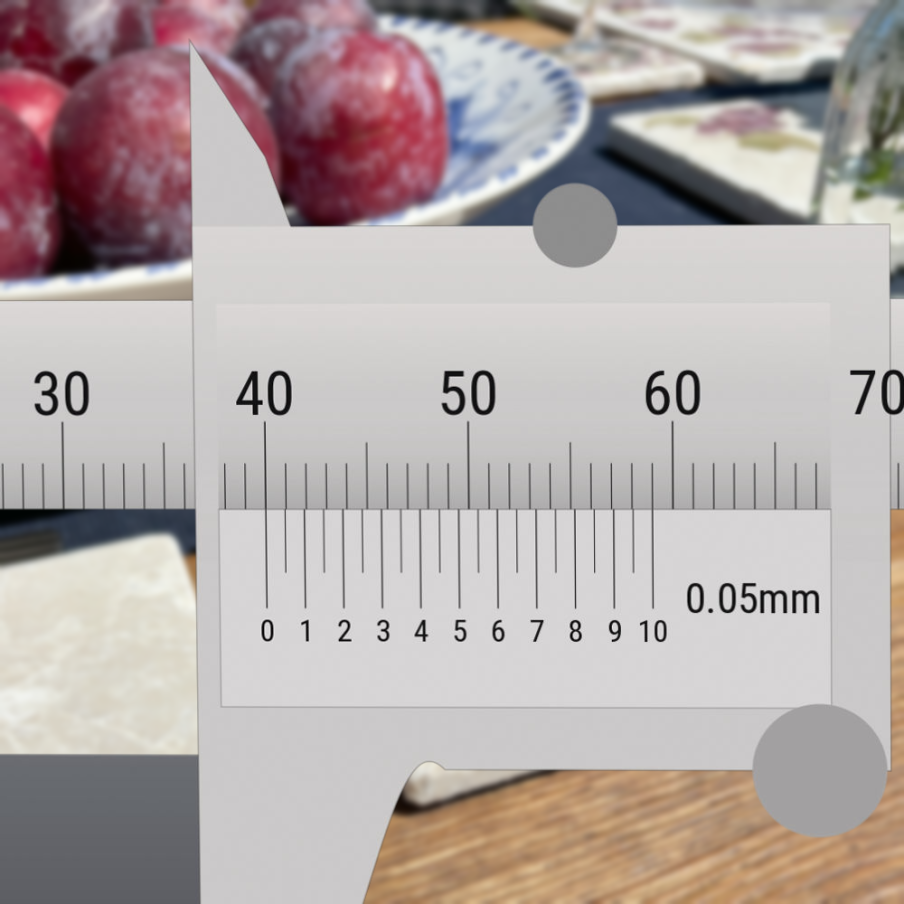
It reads 40.0,mm
